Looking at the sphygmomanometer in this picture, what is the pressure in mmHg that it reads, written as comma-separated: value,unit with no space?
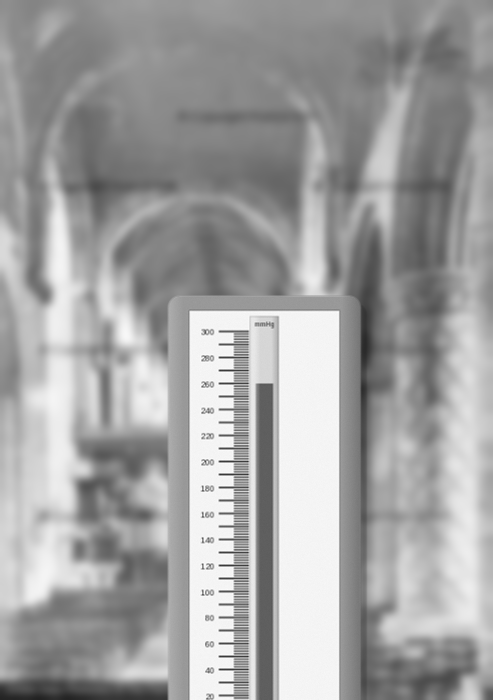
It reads 260,mmHg
